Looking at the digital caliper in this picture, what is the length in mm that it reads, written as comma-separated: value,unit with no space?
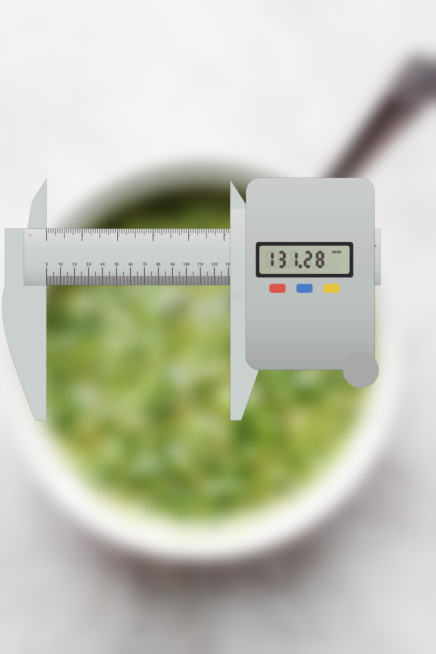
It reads 131.28,mm
